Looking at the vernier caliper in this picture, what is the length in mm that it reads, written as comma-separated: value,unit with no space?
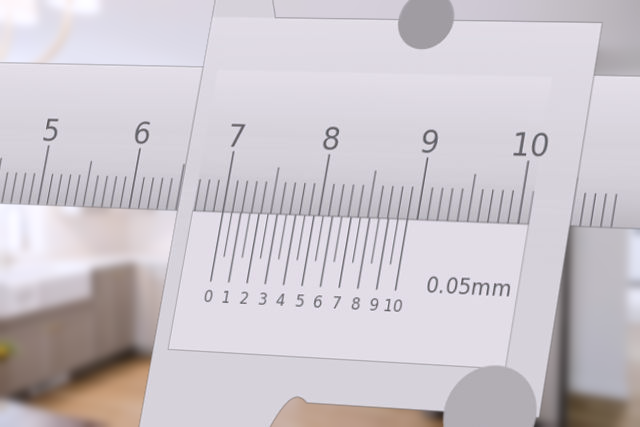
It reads 70.0,mm
